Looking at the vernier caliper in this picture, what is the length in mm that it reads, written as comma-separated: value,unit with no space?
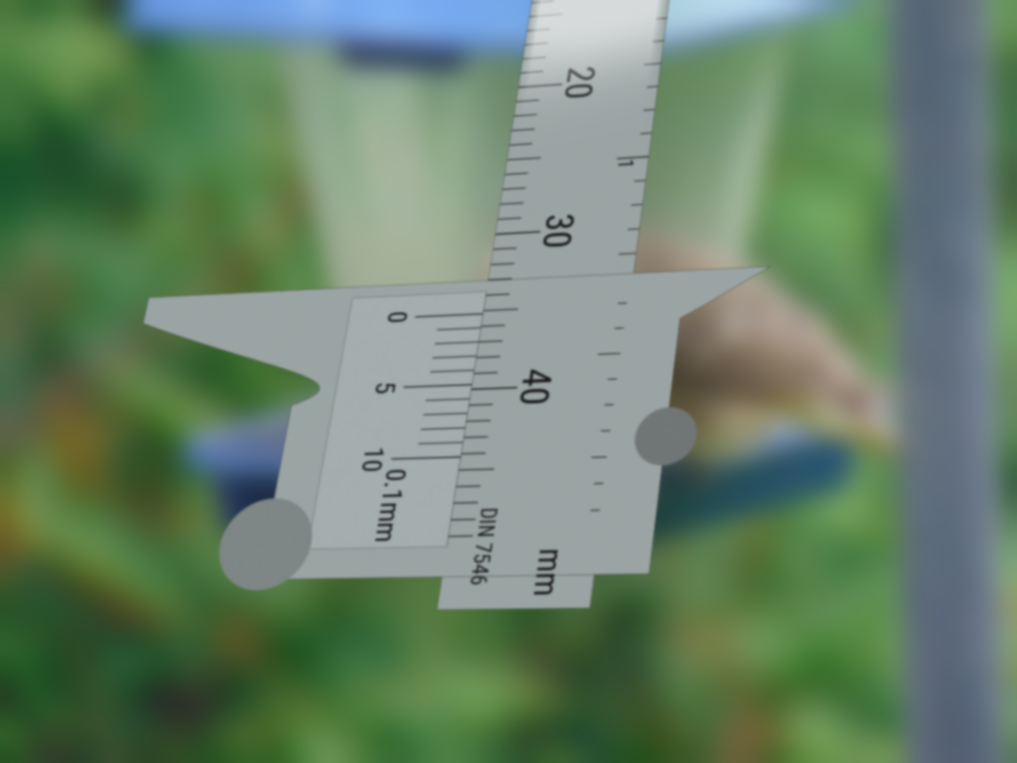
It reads 35.2,mm
